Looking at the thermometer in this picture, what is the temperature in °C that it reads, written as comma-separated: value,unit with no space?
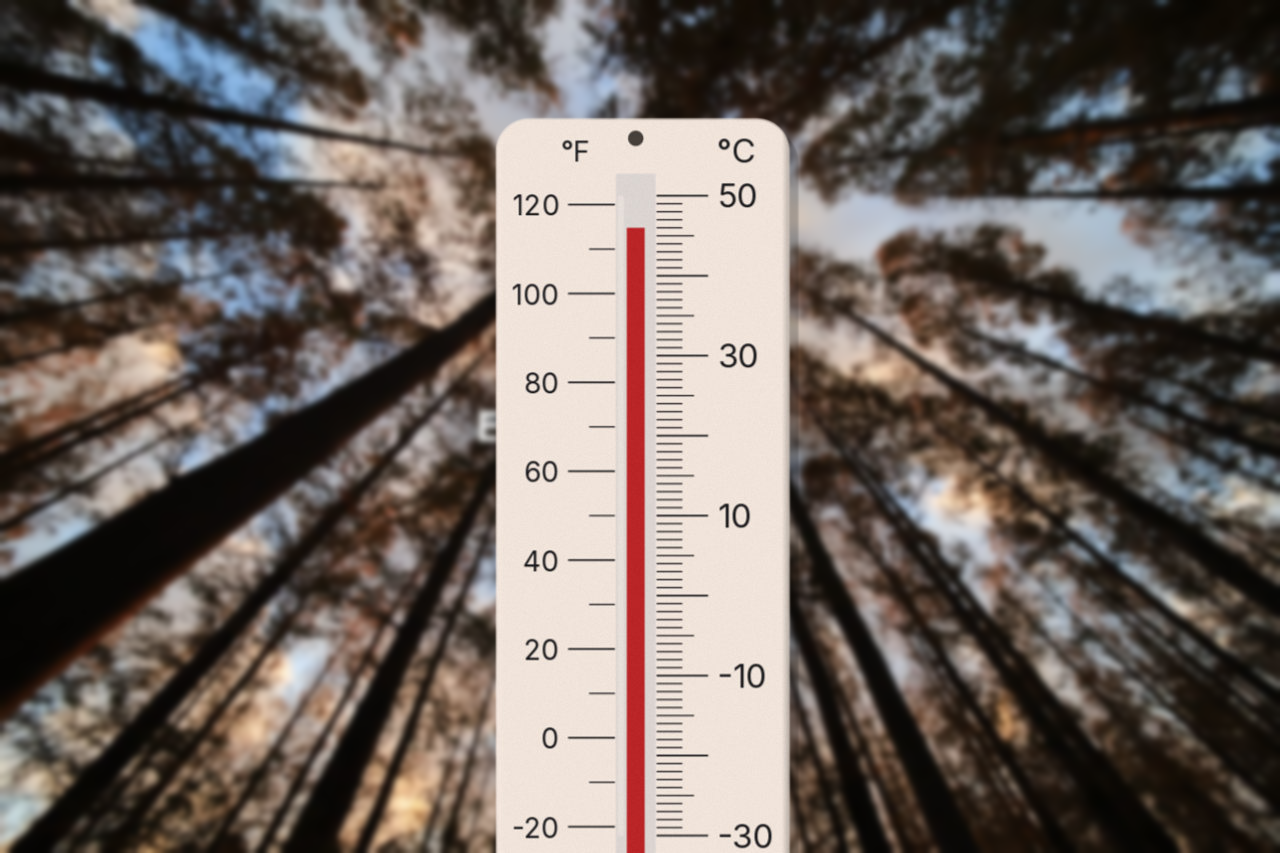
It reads 46,°C
